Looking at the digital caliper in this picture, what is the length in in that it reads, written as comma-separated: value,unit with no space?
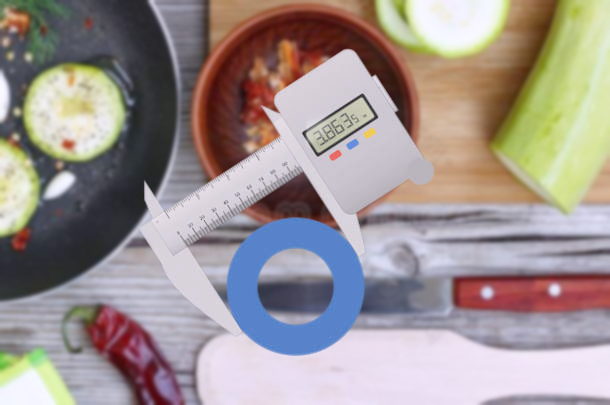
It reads 3.8635,in
